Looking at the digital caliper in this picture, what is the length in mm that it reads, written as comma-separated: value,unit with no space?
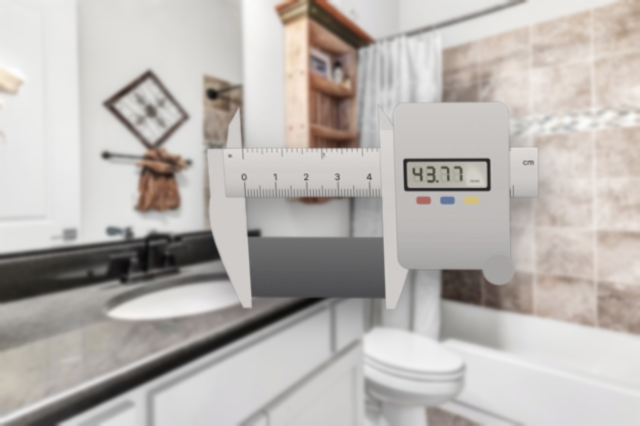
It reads 43.77,mm
